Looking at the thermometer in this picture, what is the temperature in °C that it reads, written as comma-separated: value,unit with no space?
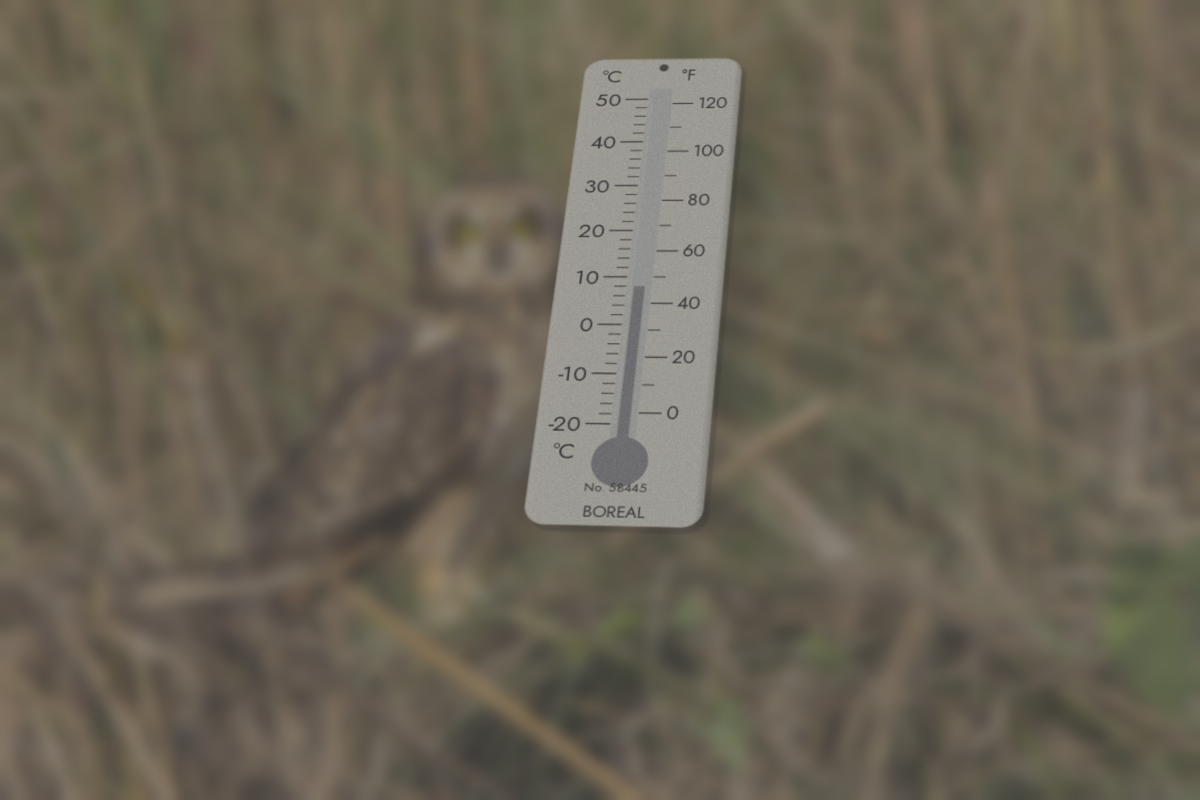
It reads 8,°C
